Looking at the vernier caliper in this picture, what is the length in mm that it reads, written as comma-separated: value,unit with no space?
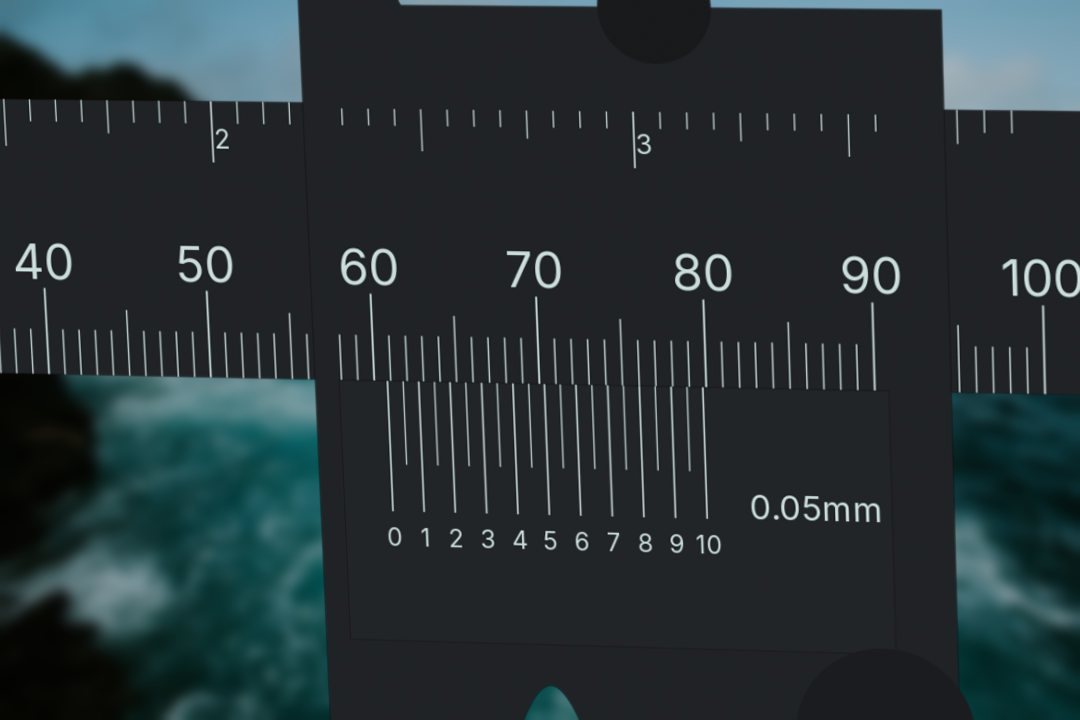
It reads 60.8,mm
